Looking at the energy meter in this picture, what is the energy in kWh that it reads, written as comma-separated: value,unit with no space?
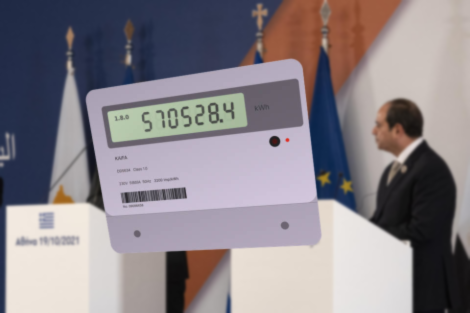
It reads 570528.4,kWh
